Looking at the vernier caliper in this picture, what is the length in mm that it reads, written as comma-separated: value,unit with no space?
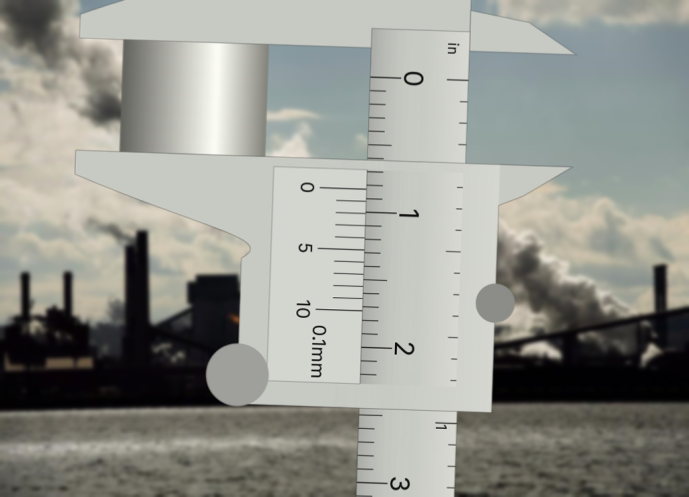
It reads 8.3,mm
